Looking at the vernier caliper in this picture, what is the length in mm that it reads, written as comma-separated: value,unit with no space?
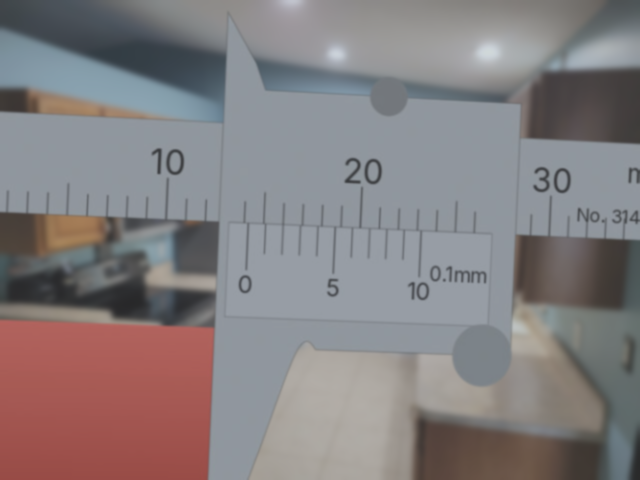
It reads 14.2,mm
